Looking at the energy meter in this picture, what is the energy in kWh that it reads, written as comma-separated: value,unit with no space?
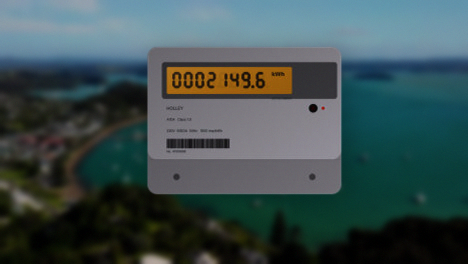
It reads 2149.6,kWh
